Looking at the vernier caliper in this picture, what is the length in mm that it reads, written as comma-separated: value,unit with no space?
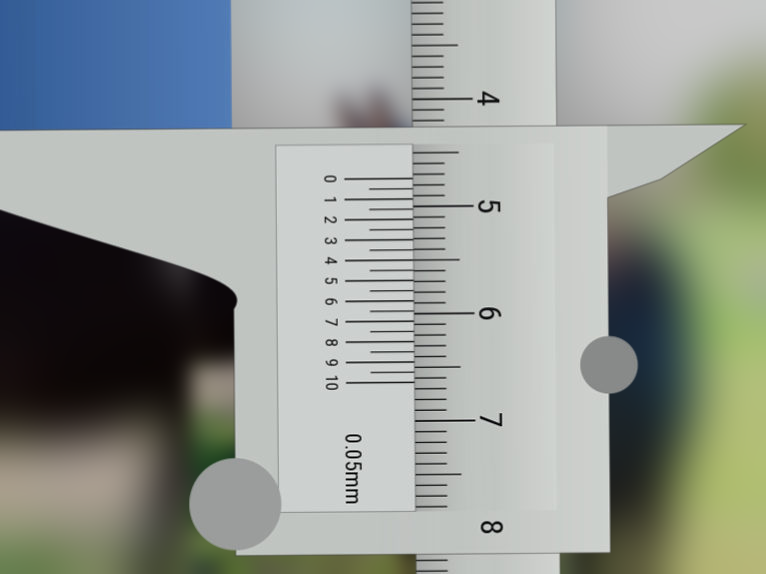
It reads 47.4,mm
